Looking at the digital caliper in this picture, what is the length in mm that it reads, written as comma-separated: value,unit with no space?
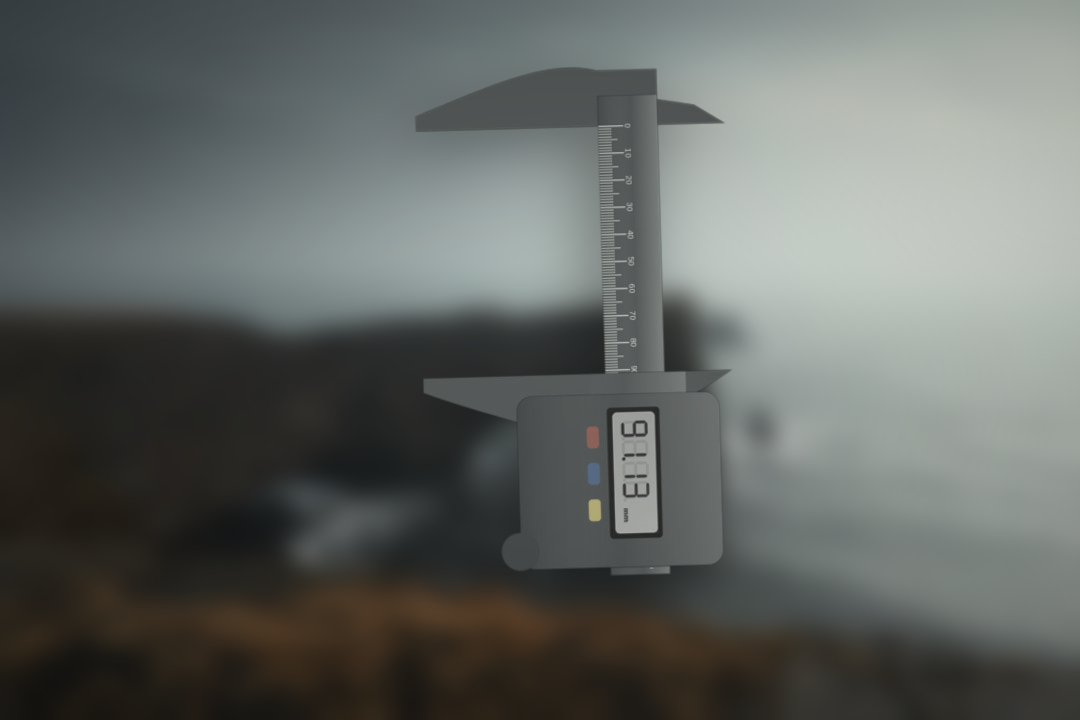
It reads 91.13,mm
